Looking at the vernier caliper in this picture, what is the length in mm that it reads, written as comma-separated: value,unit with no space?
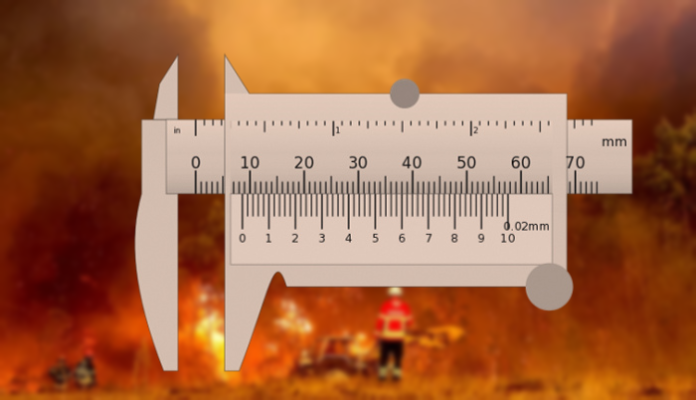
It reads 8.6,mm
